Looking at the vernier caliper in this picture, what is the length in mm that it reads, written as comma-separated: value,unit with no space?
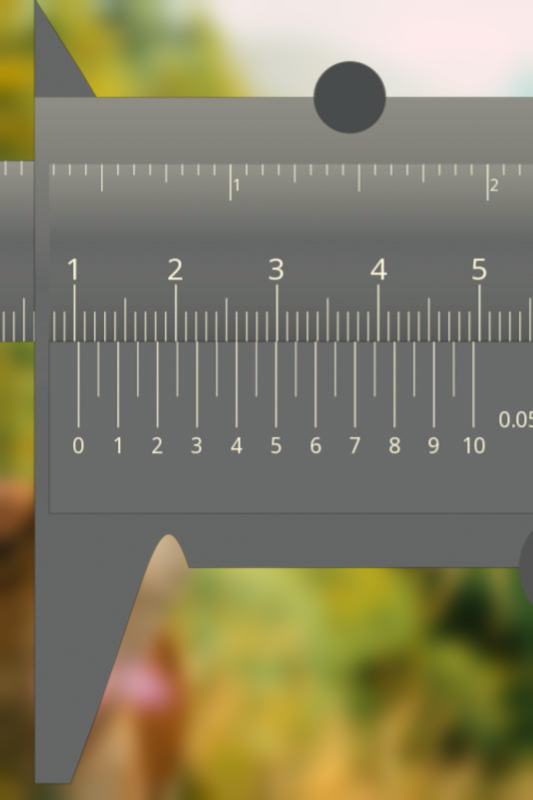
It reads 10.4,mm
